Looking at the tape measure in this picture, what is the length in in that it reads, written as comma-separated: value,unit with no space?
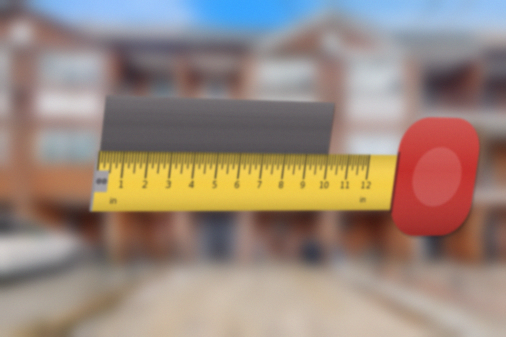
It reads 10,in
